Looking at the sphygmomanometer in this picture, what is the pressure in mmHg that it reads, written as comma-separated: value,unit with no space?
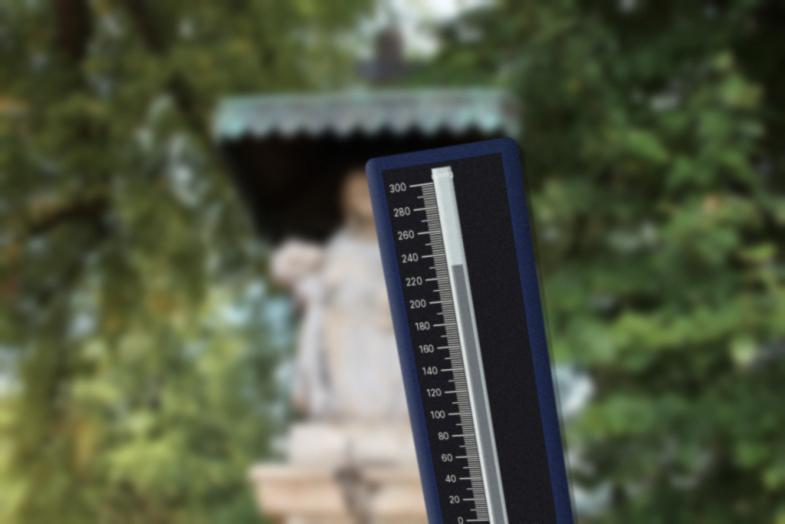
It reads 230,mmHg
